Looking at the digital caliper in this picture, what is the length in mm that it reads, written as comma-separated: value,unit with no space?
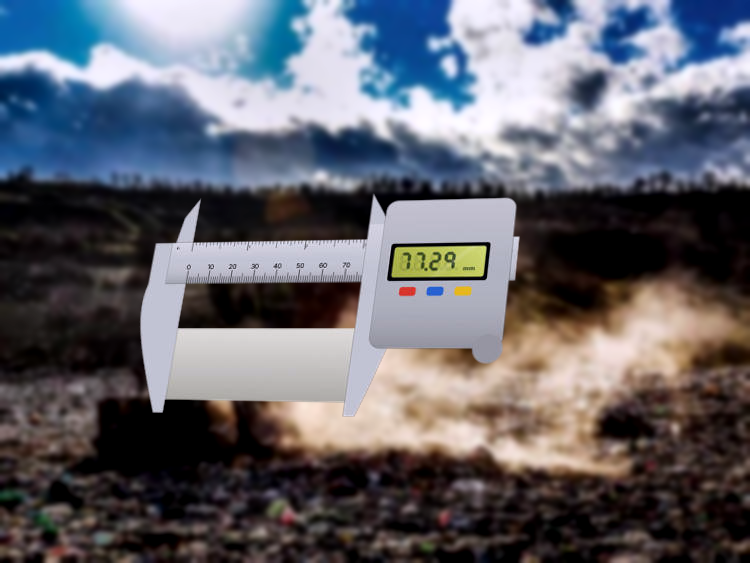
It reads 77.29,mm
